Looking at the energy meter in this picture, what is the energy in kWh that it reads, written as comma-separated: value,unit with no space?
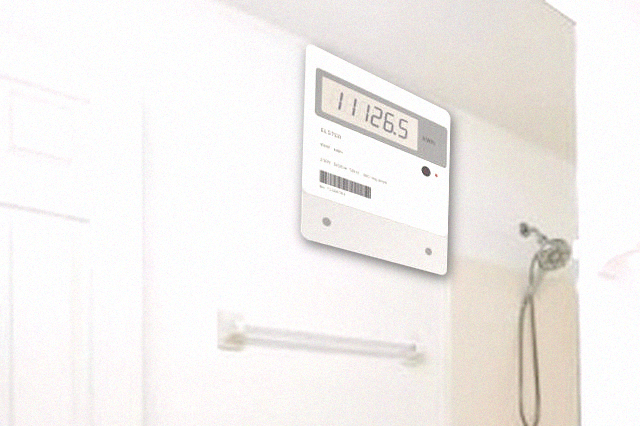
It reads 11126.5,kWh
